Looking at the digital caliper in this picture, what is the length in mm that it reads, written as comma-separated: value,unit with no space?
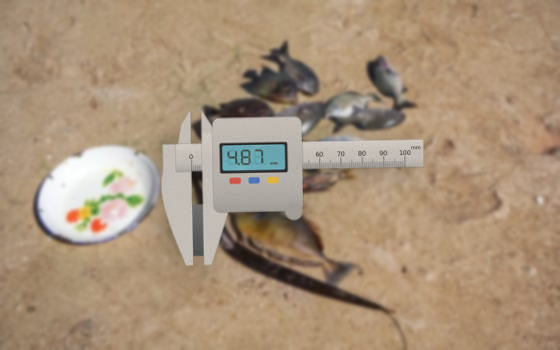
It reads 4.87,mm
